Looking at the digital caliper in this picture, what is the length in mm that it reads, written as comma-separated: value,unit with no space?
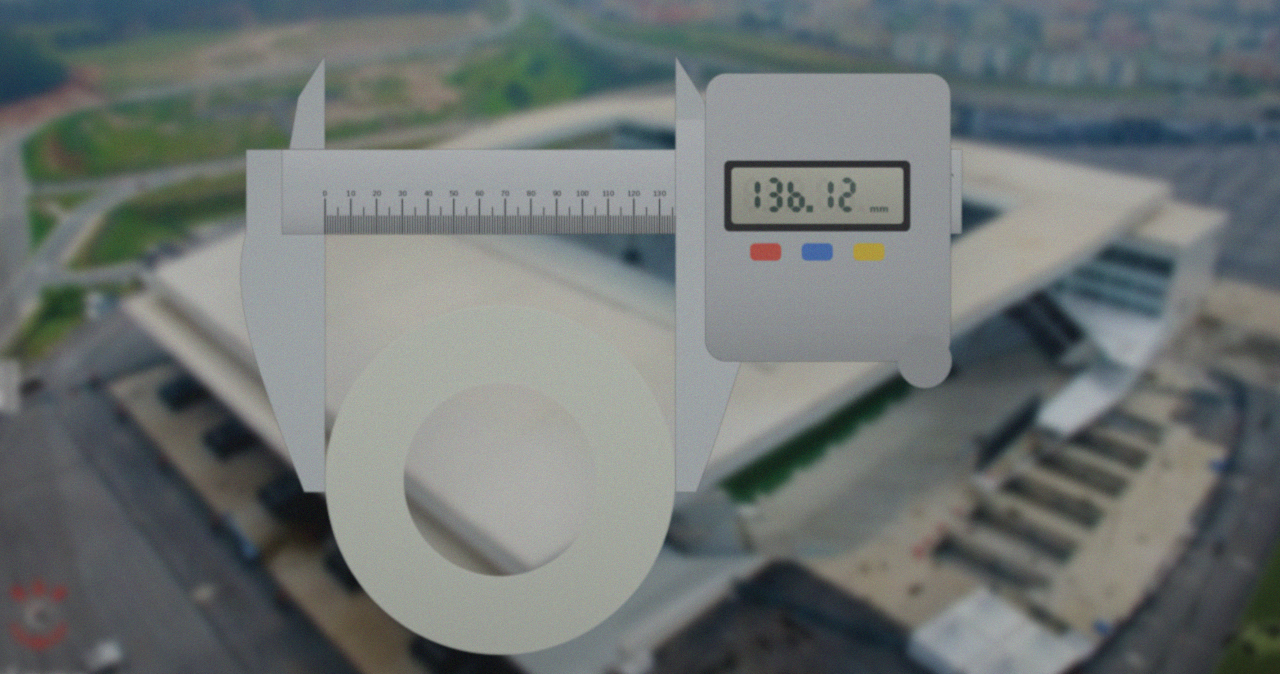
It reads 136.12,mm
